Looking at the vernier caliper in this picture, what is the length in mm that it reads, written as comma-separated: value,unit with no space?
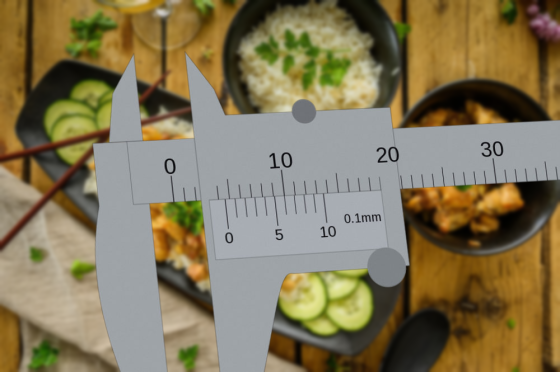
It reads 4.6,mm
